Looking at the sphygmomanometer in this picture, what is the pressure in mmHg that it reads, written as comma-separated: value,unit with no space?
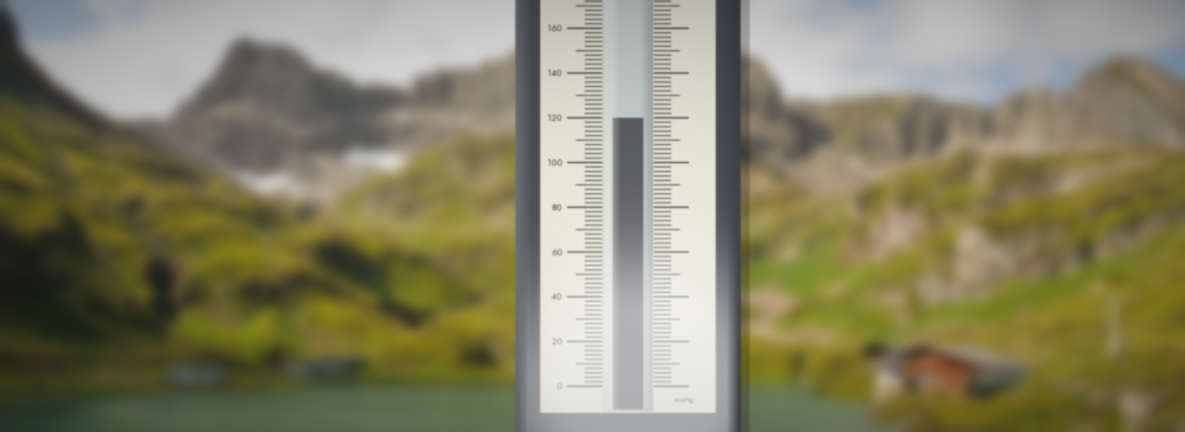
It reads 120,mmHg
